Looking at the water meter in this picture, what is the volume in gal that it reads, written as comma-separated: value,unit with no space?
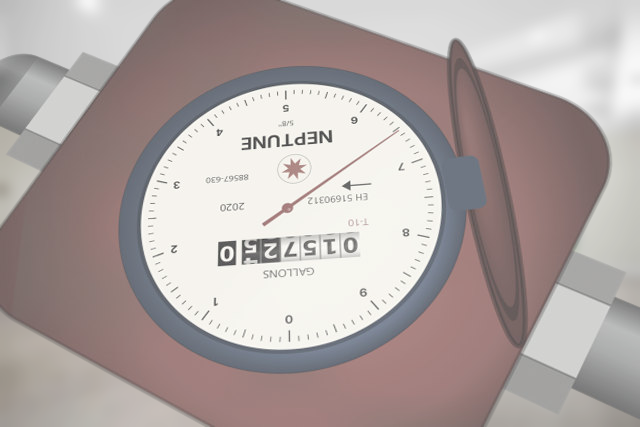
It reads 157246.5,gal
